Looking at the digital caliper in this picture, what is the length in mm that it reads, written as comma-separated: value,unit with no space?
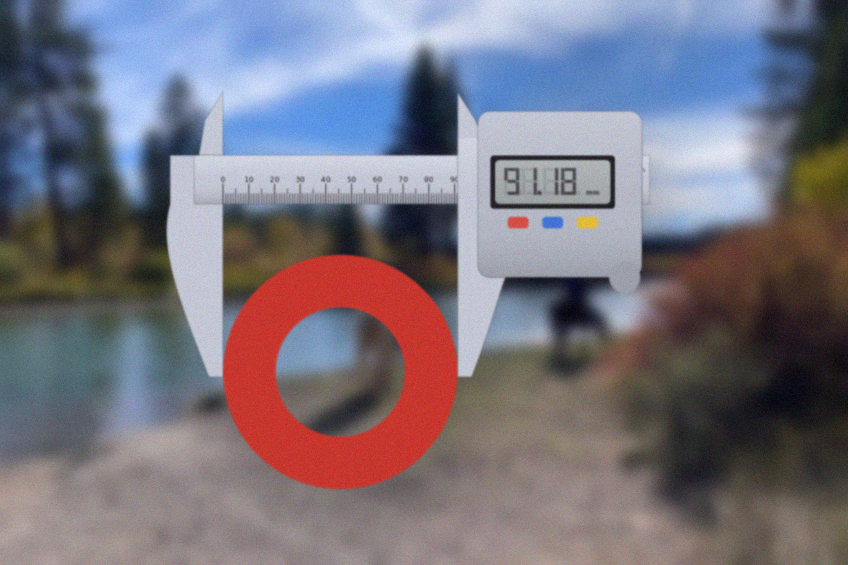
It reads 91.18,mm
